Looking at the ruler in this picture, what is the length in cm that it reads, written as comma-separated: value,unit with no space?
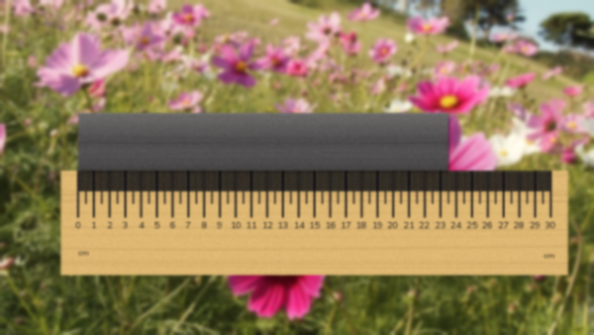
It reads 23.5,cm
